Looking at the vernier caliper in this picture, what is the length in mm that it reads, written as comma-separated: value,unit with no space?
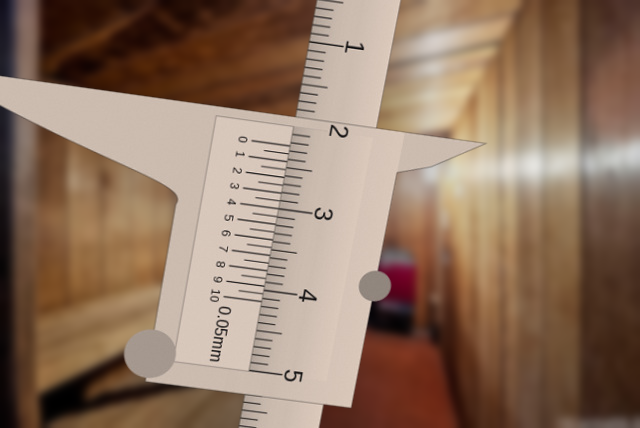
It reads 22.4,mm
